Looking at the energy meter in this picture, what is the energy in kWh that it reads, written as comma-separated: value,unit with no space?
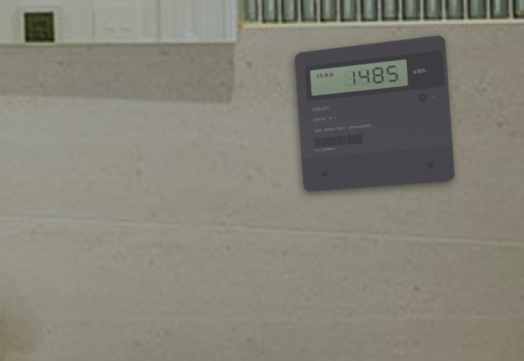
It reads 1485,kWh
